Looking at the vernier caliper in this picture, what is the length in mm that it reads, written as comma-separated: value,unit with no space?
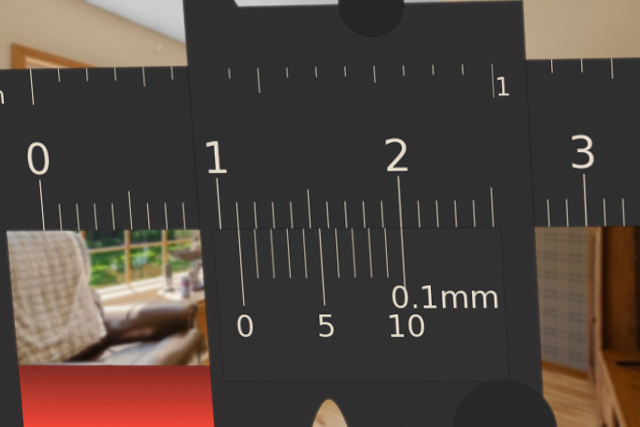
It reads 11.0,mm
